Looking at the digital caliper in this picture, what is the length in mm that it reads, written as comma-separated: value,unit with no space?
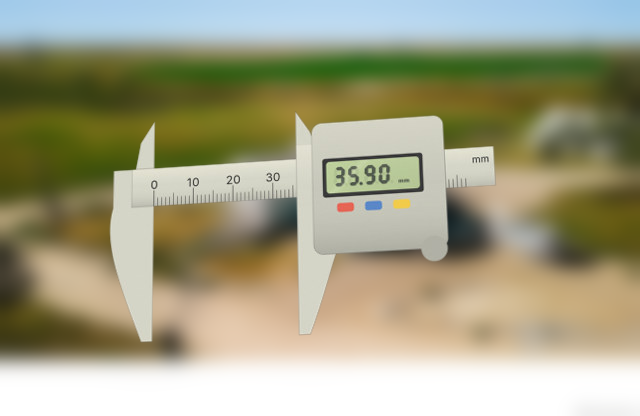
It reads 35.90,mm
